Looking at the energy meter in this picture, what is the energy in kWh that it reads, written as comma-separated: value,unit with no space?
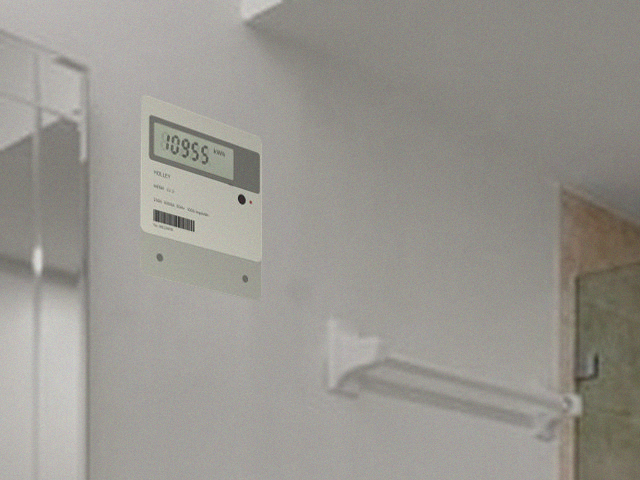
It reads 10955,kWh
